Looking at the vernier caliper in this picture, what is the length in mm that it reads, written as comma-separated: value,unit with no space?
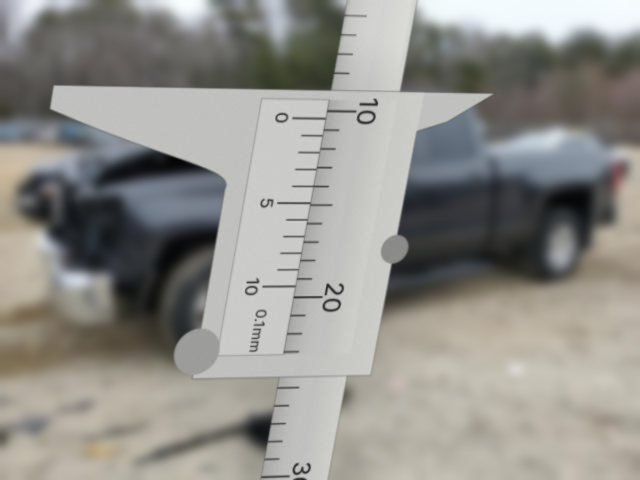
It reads 10.4,mm
